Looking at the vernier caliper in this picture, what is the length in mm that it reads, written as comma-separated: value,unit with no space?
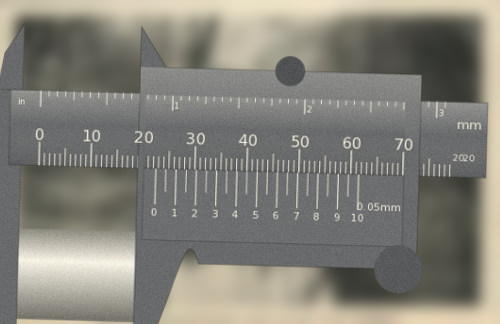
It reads 22.5,mm
